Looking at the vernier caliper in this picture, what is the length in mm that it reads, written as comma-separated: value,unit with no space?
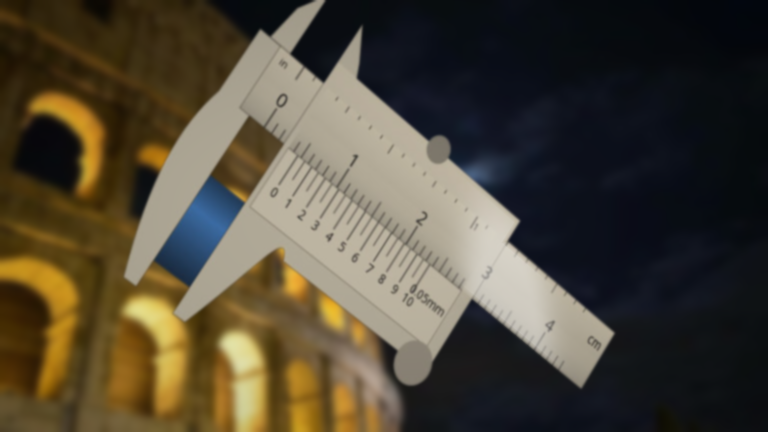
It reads 4.6,mm
